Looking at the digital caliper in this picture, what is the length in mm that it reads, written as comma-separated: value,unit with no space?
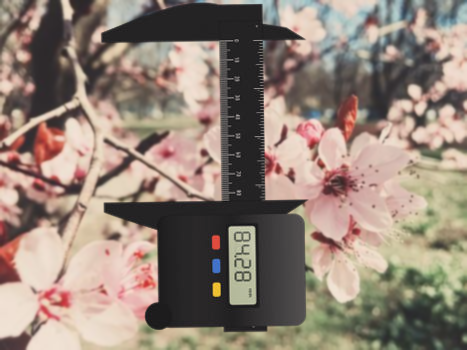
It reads 84.28,mm
